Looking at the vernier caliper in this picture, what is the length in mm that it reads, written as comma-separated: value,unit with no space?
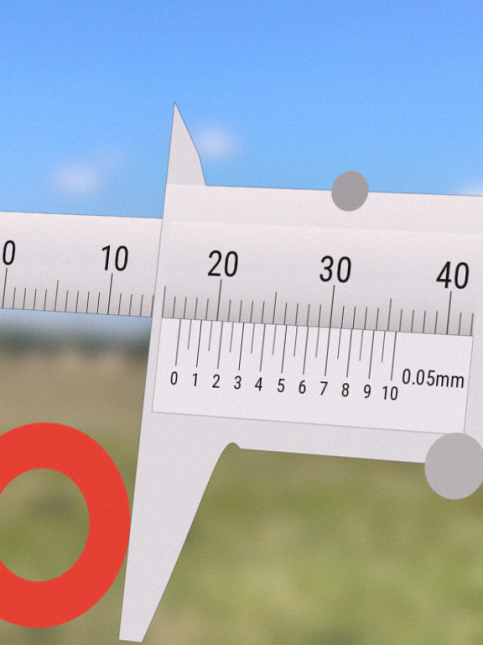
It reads 16.7,mm
